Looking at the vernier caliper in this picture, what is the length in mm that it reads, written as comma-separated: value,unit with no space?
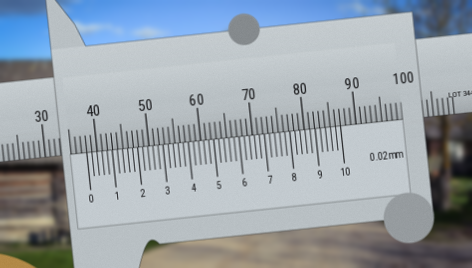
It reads 38.0,mm
